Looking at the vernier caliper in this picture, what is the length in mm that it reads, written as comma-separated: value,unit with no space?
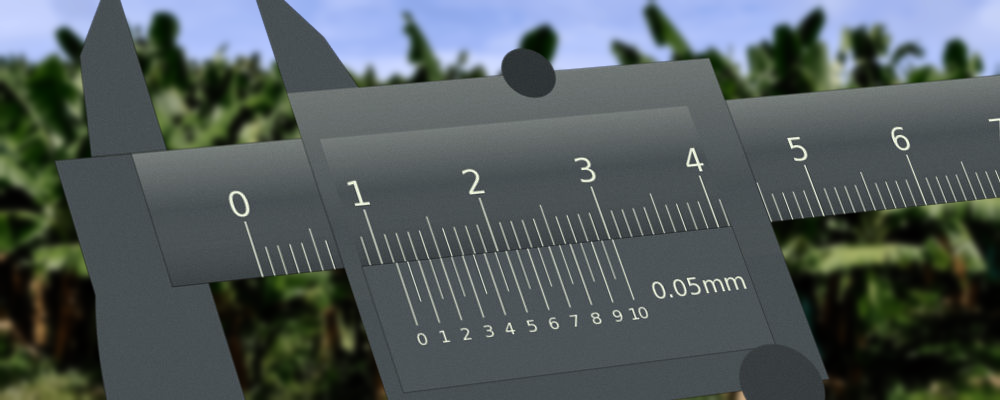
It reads 11.2,mm
